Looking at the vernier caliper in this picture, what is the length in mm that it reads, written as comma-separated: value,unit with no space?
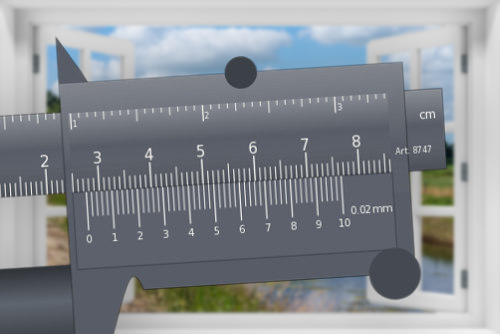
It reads 27.5,mm
